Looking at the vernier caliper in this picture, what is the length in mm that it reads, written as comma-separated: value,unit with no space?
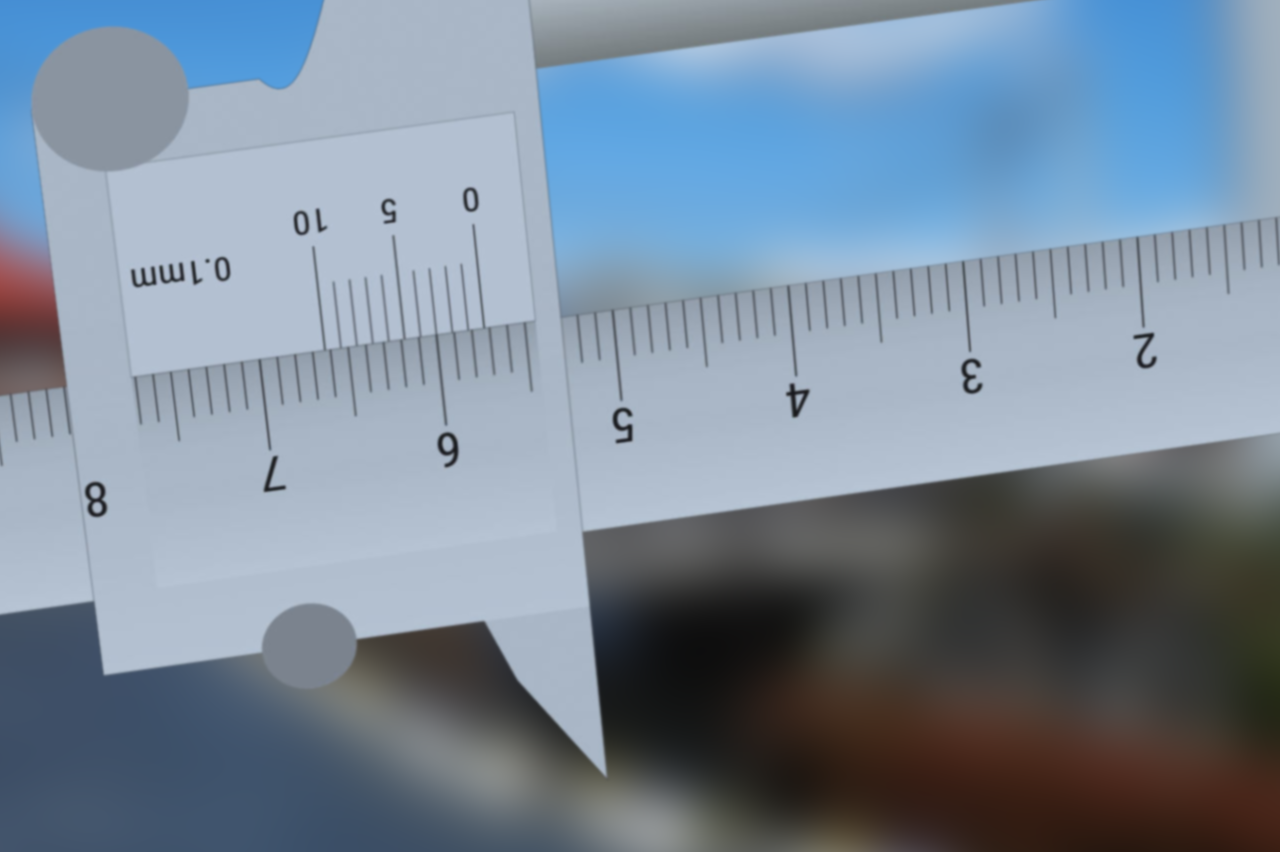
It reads 57.3,mm
